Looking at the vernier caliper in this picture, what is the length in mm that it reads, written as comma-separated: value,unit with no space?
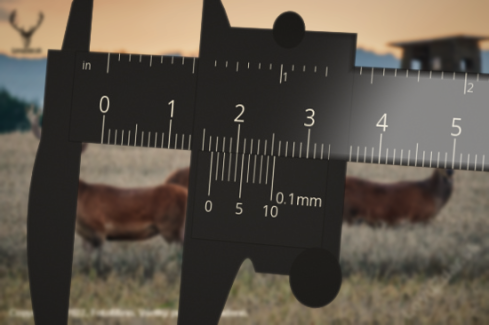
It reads 16.4,mm
